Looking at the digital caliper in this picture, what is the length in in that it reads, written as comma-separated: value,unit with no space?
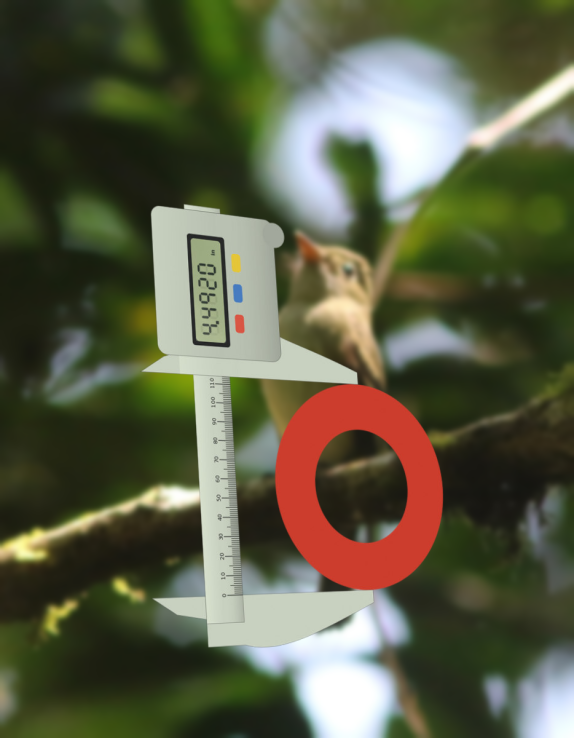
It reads 4.4920,in
